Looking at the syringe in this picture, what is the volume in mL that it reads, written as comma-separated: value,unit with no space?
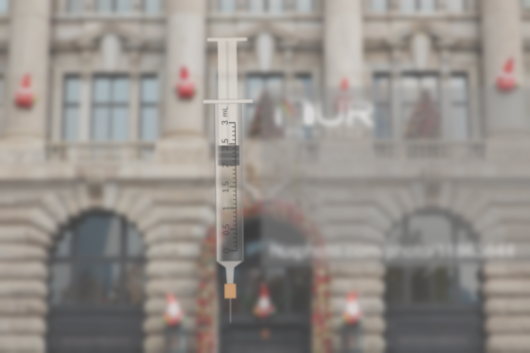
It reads 2,mL
